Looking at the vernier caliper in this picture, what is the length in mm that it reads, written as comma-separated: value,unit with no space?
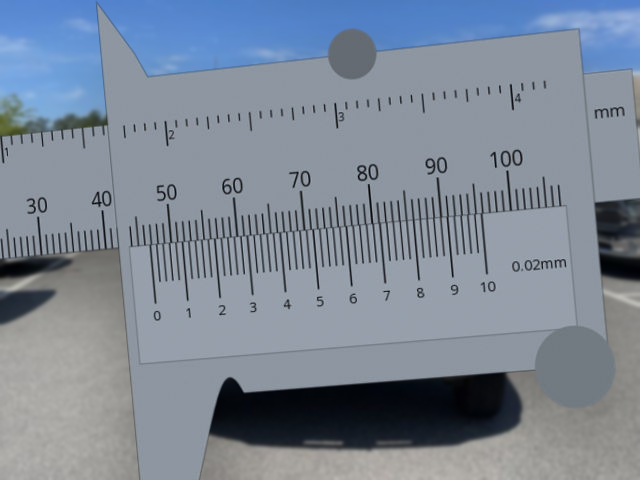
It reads 46.8,mm
